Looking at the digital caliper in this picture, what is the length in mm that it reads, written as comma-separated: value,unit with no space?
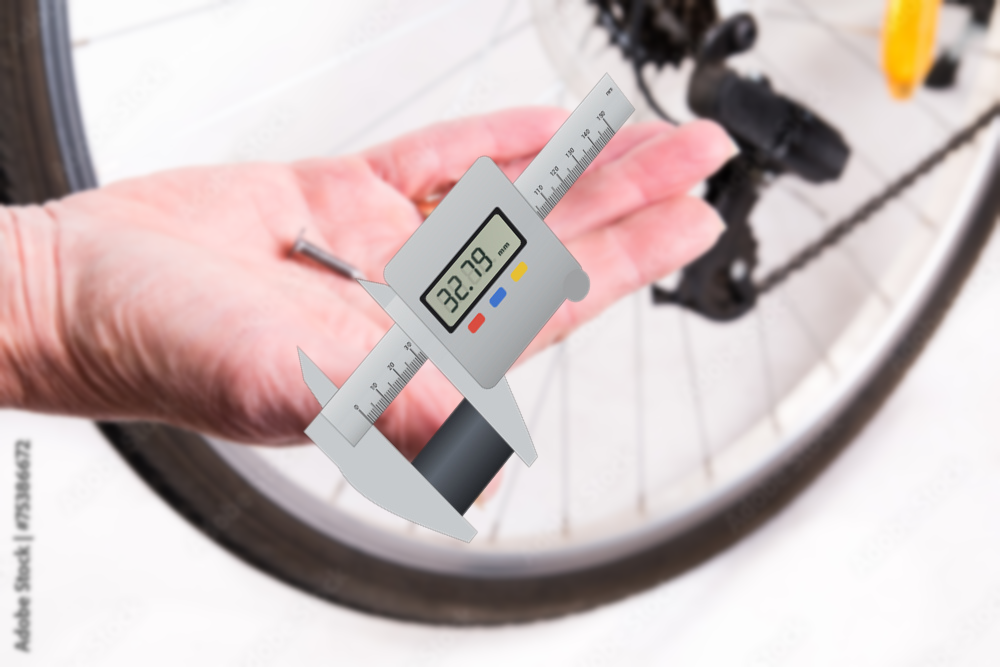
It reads 32.79,mm
